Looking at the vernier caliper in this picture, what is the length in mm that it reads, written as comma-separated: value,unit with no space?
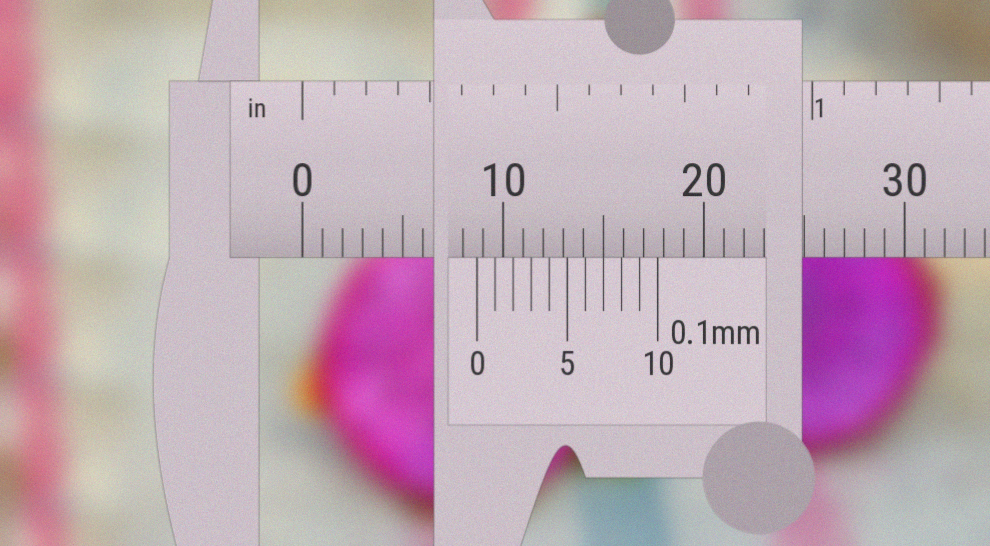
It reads 8.7,mm
